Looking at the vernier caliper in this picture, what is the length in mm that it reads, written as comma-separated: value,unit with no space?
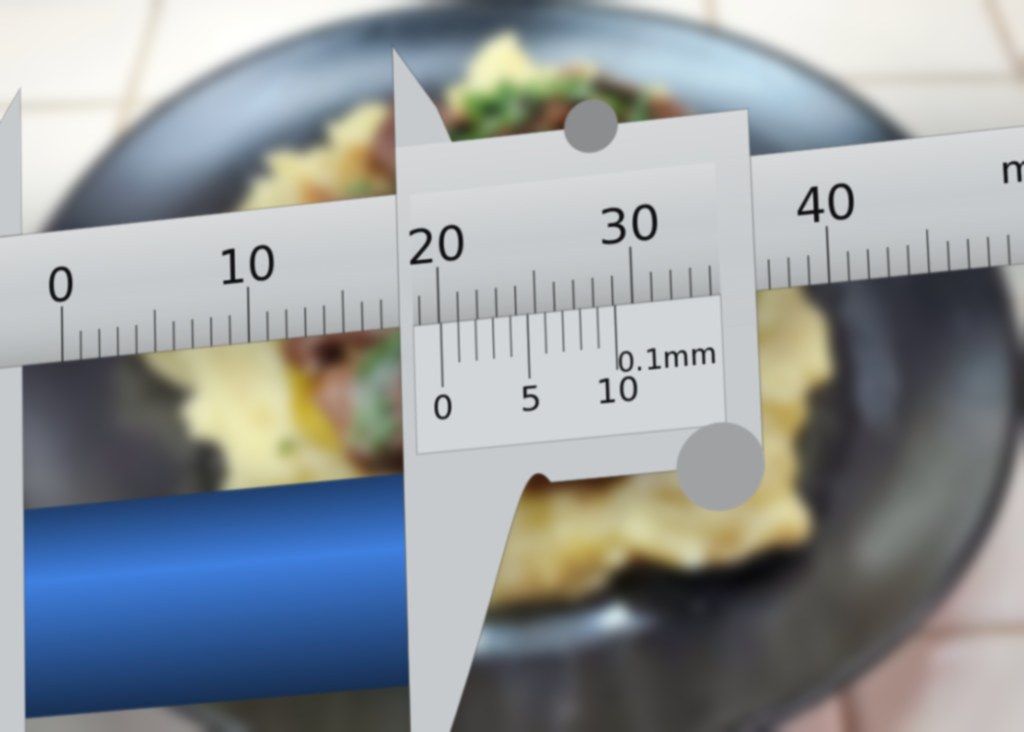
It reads 20.1,mm
